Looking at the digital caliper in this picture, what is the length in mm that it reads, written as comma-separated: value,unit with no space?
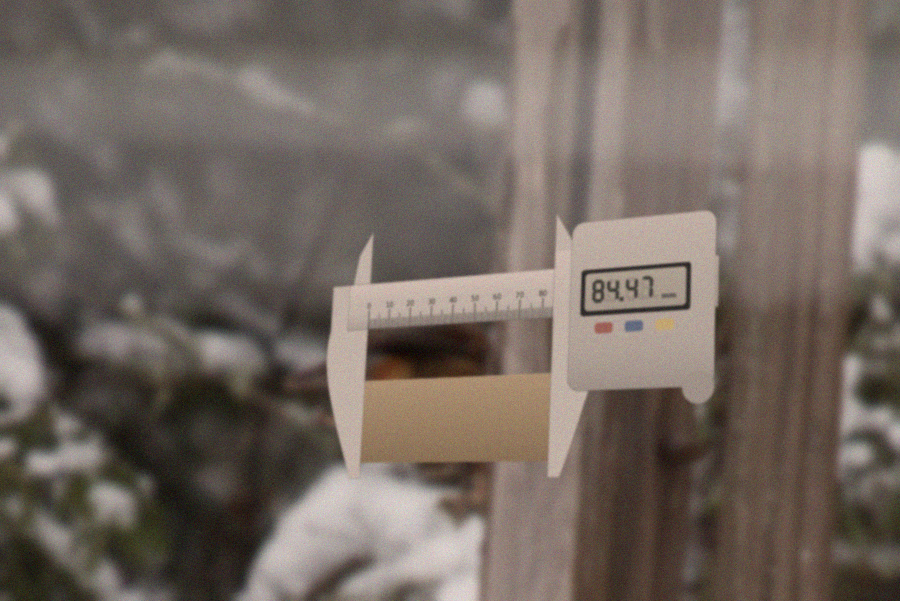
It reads 84.47,mm
